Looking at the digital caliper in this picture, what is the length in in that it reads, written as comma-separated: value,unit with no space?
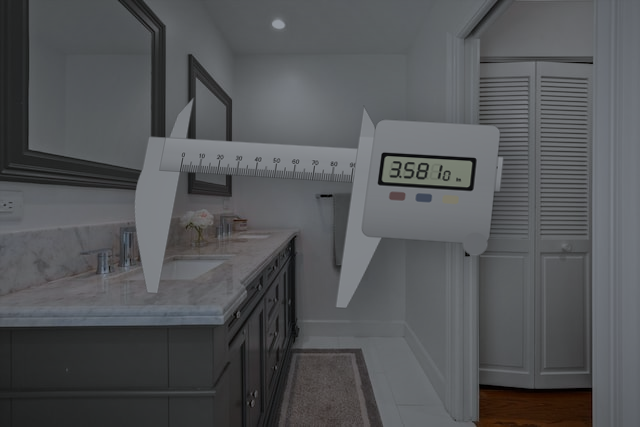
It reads 3.5810,in
